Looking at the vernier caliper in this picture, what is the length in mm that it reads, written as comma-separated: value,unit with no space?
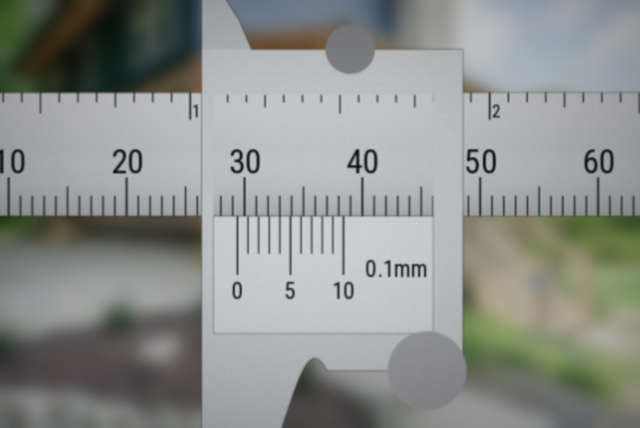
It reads 29.4,mm
